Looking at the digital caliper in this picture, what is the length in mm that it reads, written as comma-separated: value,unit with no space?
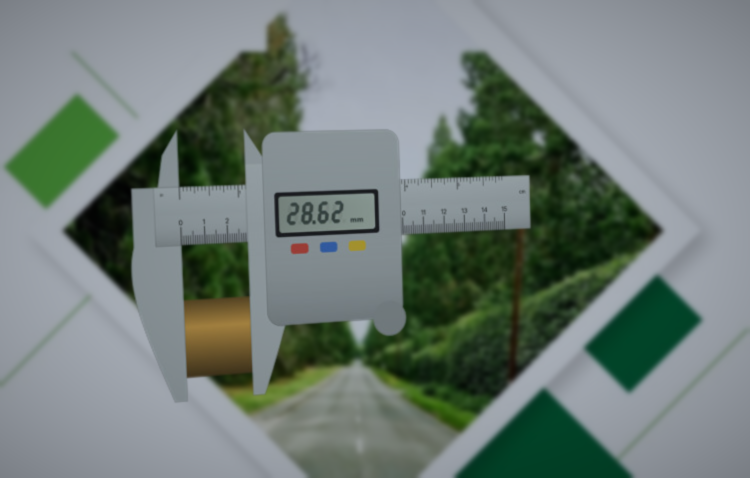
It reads 28.62,mm
